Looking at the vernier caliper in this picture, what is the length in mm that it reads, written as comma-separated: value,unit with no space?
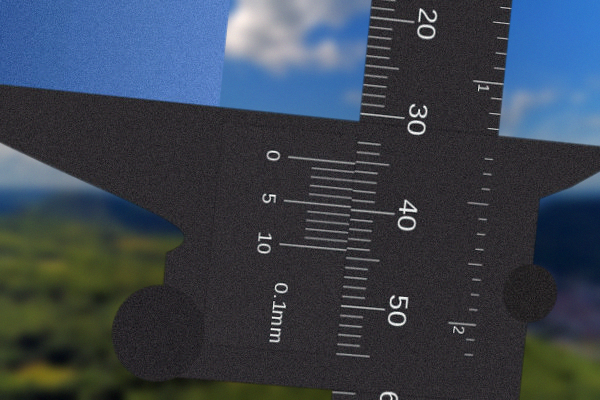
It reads 35.2,mm
